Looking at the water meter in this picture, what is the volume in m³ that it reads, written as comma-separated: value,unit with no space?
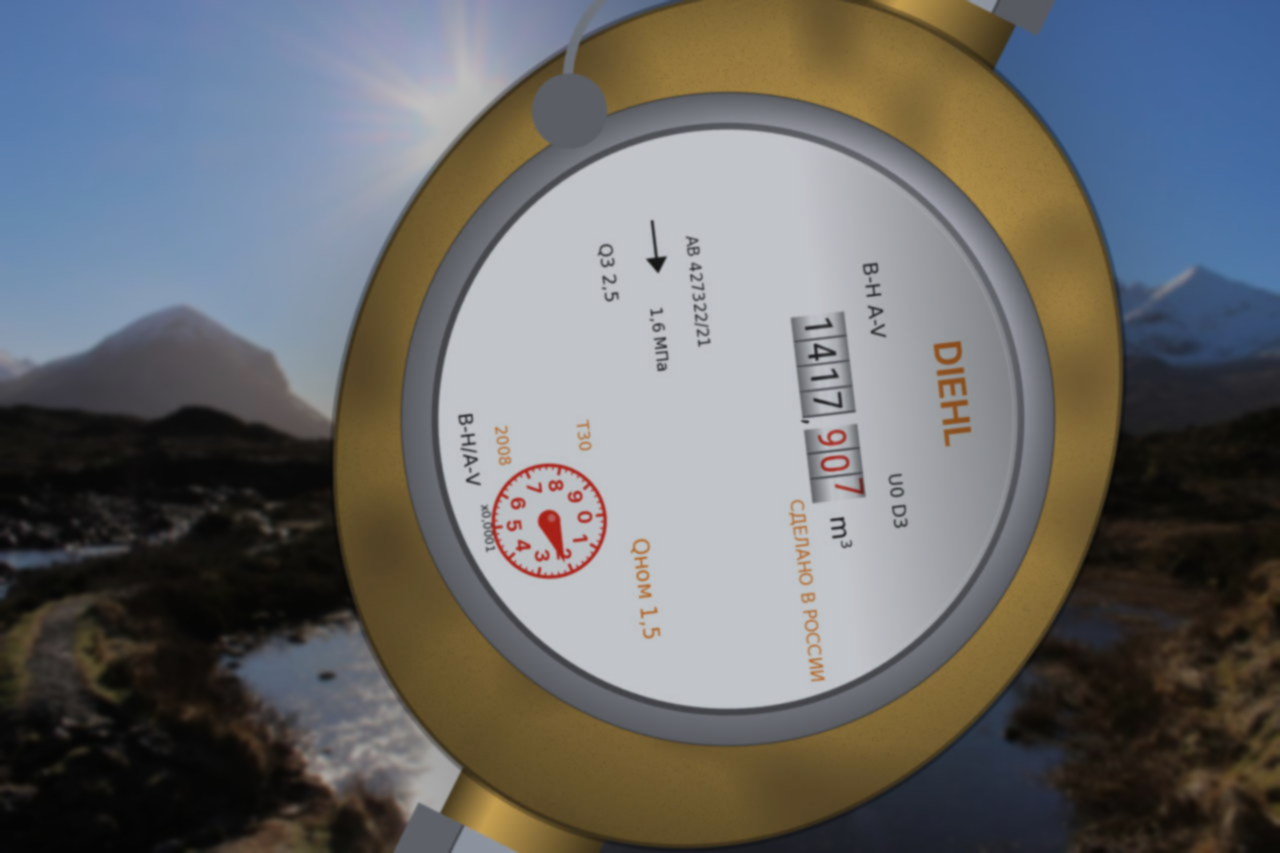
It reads 1417.9072,m³
